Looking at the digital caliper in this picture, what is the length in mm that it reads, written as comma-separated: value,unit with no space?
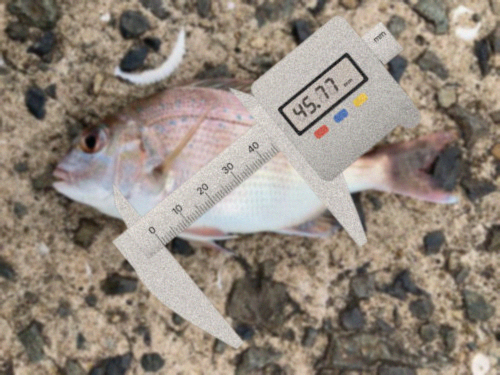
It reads 45.77,mm
